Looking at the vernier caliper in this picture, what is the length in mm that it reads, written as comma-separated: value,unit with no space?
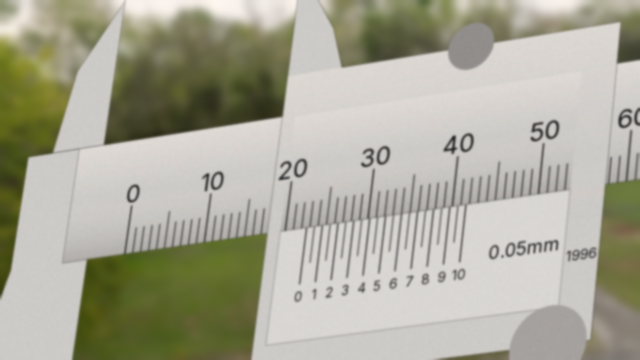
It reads 22.6,mm
